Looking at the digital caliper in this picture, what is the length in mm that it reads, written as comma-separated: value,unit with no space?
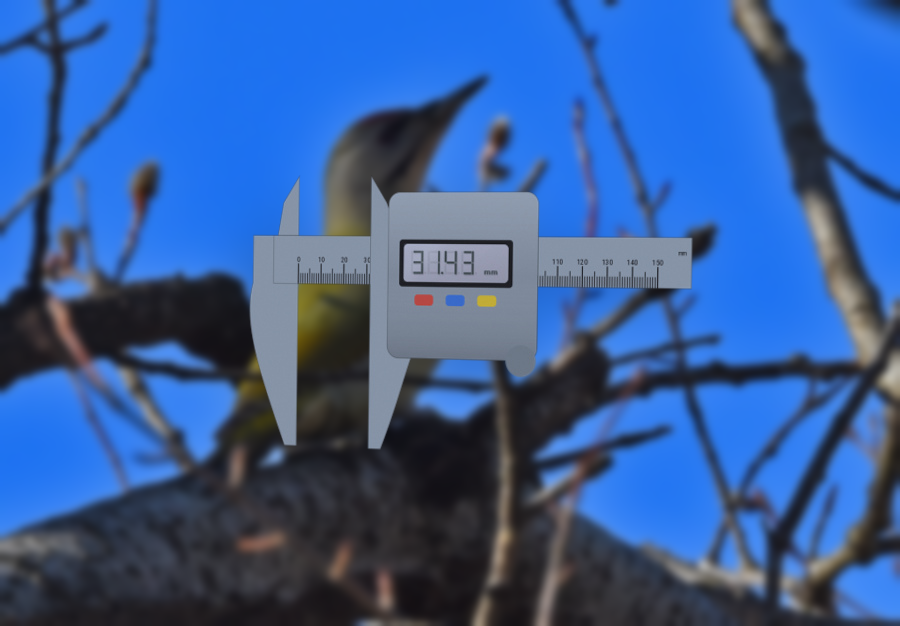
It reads 31.43,mm
